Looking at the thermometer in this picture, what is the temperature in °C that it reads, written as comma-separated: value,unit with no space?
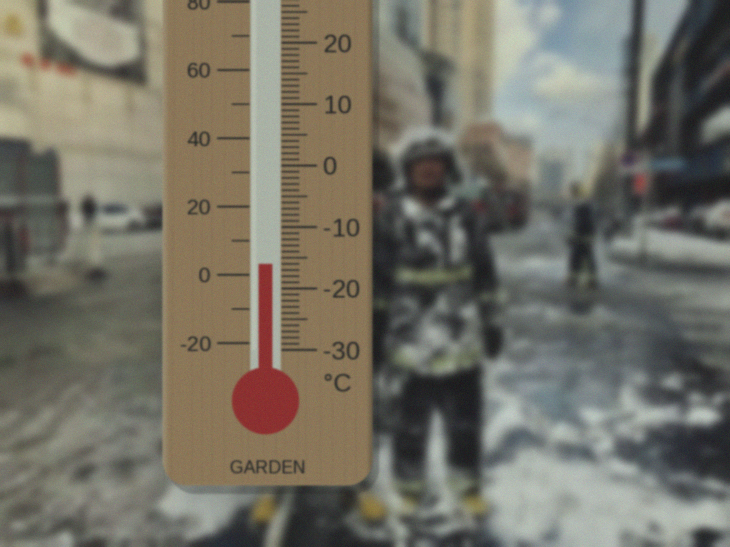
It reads -16,°C
